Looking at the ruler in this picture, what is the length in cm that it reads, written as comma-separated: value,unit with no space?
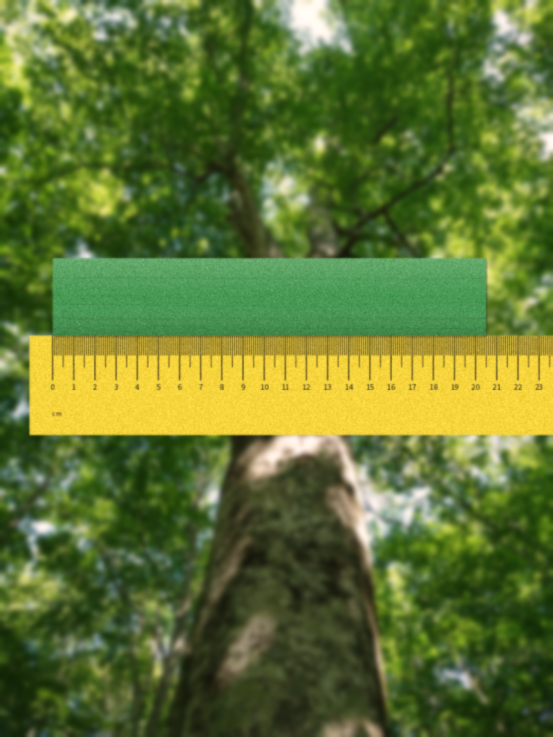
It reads 20.5,cm
